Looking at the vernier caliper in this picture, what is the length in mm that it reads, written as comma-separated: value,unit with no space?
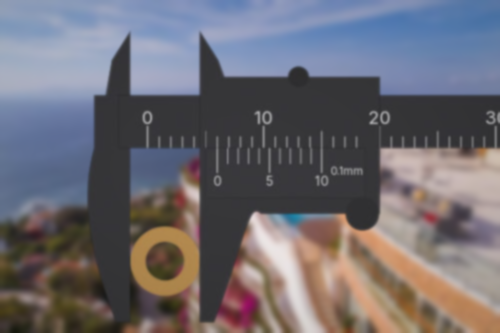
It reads 6.0,mm
